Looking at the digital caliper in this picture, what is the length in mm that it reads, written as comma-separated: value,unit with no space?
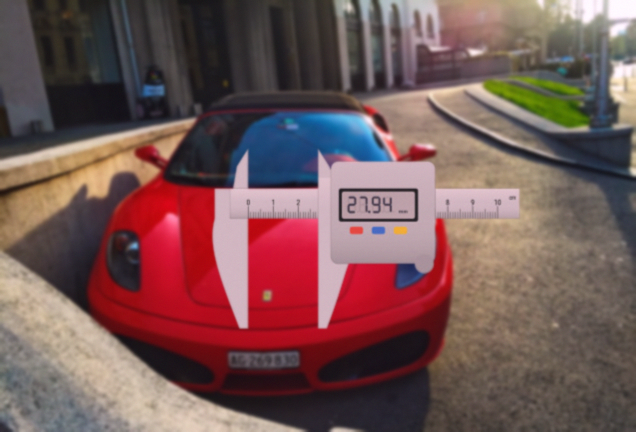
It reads 27.94,mm
